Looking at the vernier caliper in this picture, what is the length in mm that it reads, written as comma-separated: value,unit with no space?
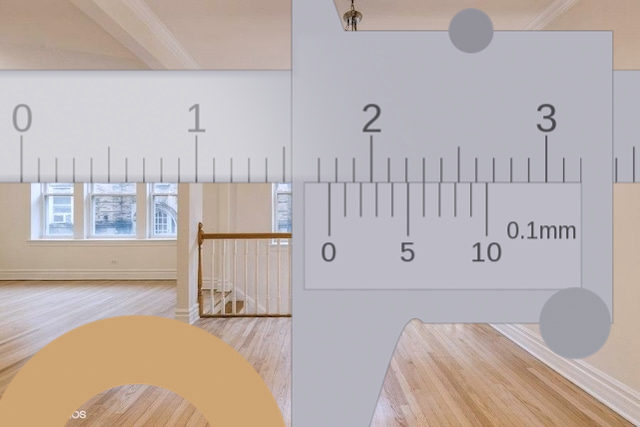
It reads 17.6,mm
